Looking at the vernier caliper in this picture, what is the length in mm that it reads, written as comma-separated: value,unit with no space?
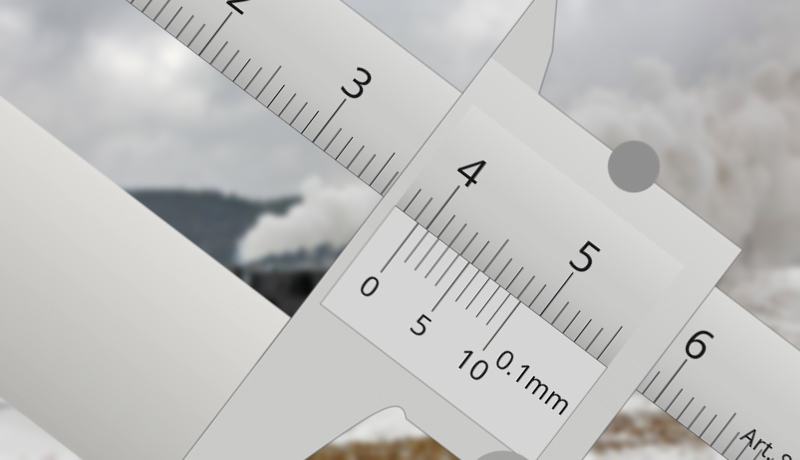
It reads 39.3,mm
